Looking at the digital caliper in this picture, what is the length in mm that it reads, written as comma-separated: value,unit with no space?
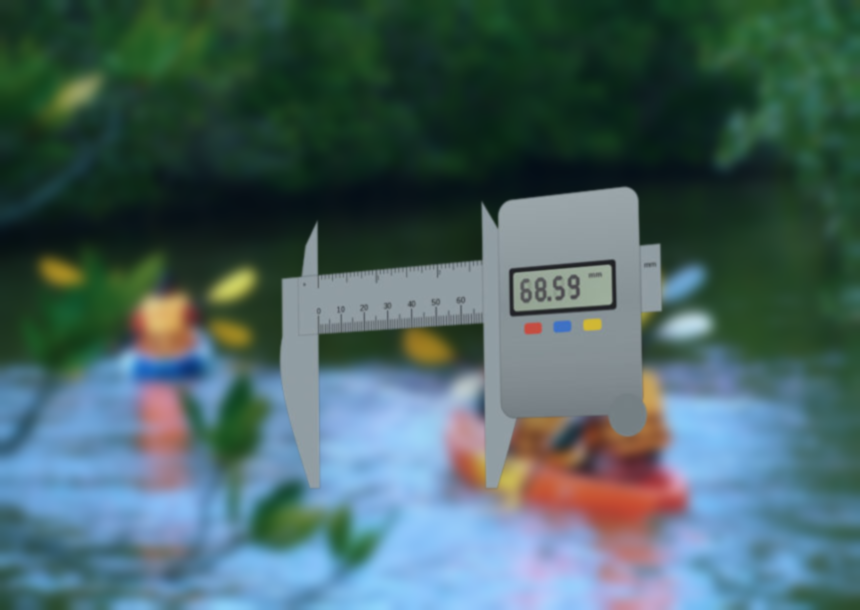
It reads 68.59,mm
